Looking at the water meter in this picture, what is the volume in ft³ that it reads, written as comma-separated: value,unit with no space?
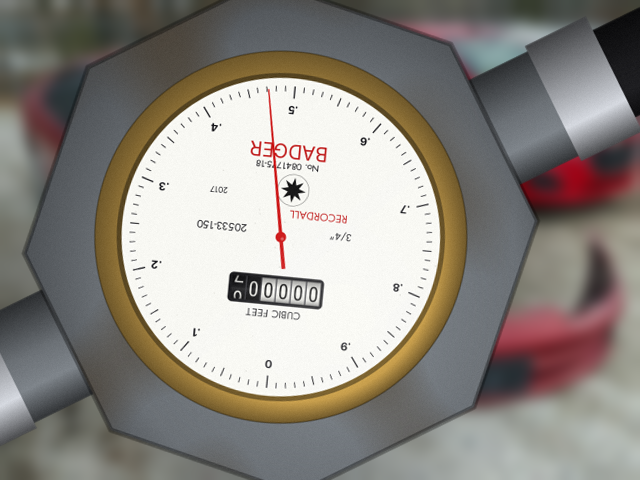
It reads 6.47,ft³
